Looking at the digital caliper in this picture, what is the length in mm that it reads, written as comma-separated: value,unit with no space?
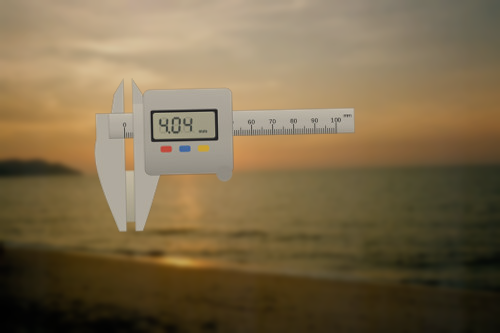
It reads 4.04,mm
